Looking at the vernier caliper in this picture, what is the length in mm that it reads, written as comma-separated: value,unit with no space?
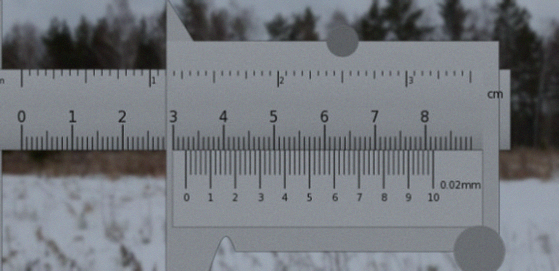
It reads 32.5,mm
